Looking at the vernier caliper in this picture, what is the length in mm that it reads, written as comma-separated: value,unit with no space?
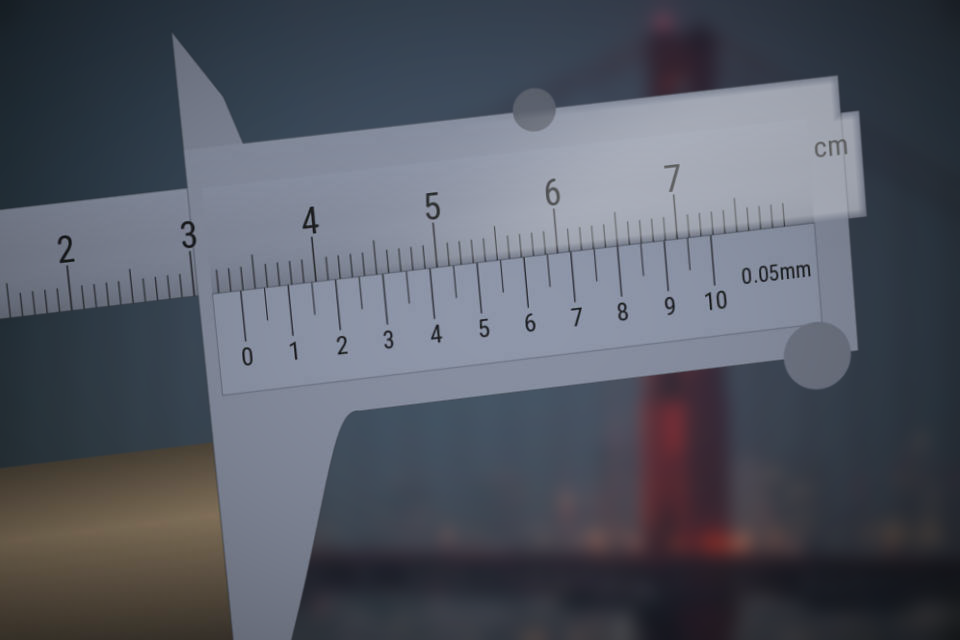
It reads 33.8,mm
